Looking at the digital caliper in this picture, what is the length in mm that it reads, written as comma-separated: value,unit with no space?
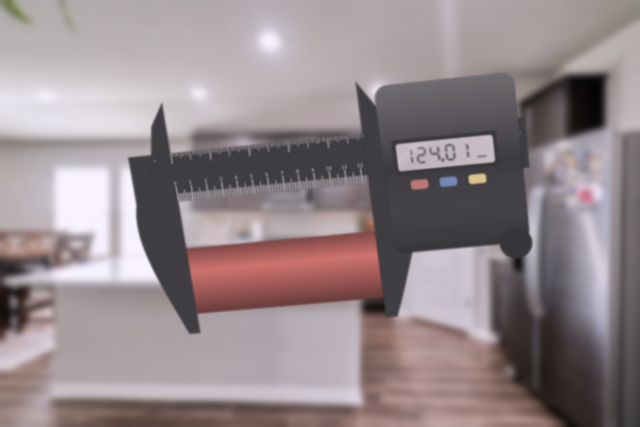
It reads 124.01,mm
